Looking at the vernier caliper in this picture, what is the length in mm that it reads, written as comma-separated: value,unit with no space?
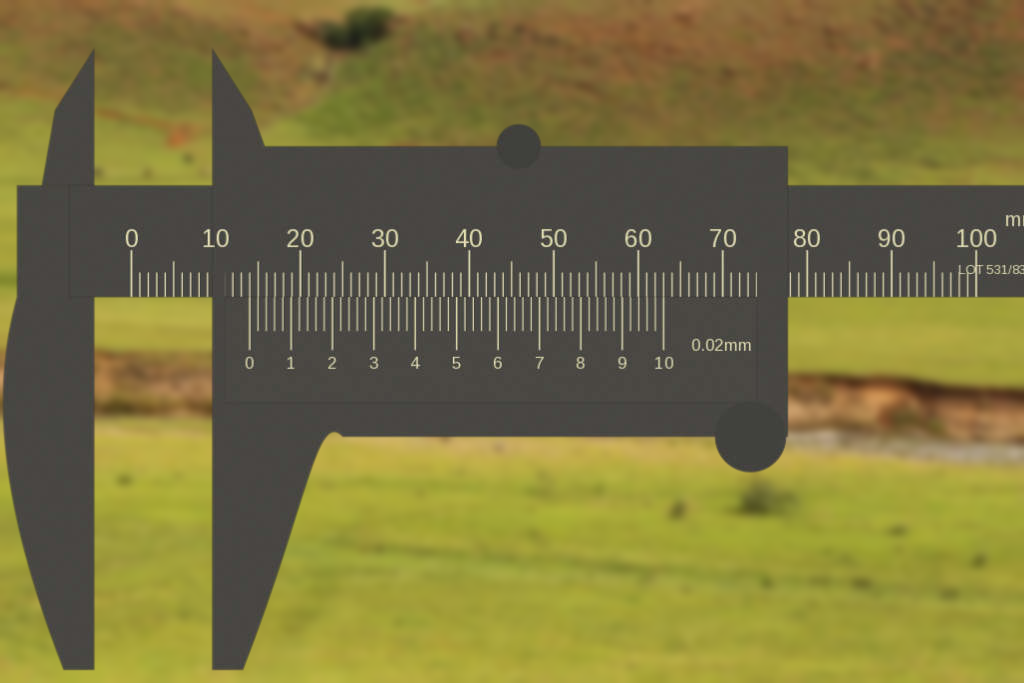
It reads 14.0,mm
